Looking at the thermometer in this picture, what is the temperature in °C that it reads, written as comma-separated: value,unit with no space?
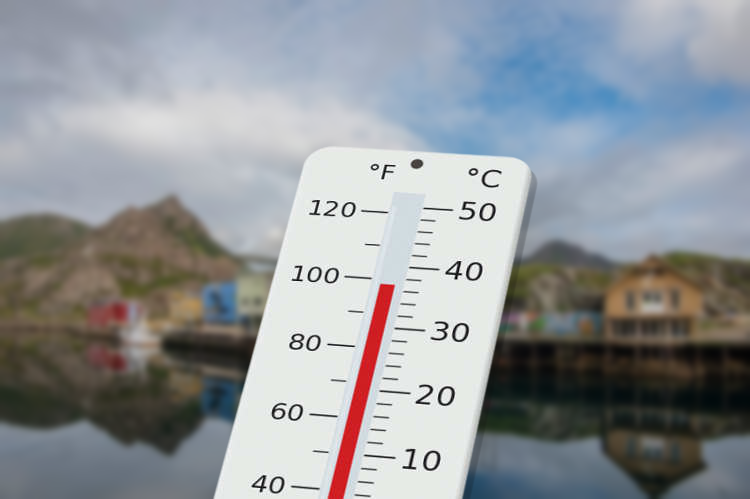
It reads 37,°C
